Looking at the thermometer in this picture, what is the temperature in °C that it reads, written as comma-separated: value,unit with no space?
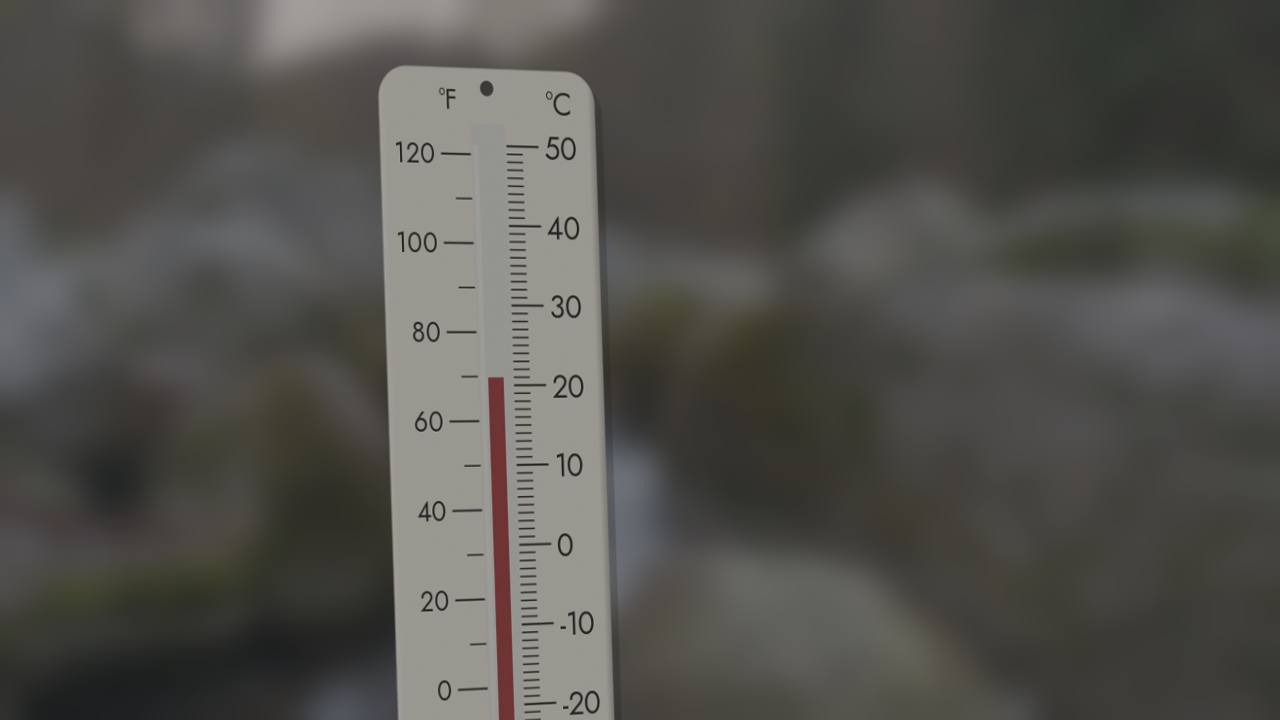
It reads 21,°C
